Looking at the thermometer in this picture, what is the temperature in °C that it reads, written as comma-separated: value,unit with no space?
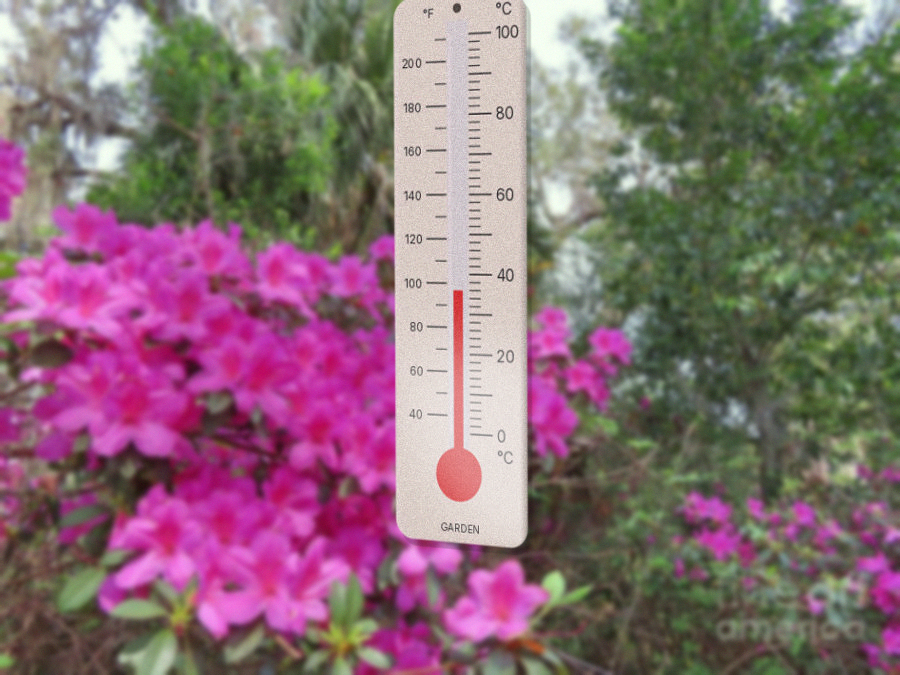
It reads 36,°C
